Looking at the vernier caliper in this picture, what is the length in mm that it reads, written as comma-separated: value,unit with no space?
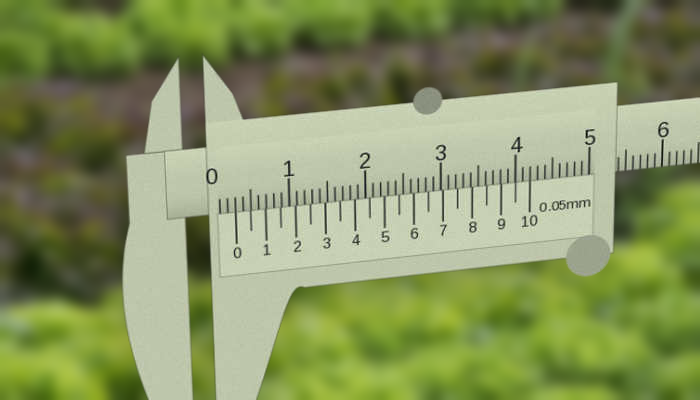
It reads 3.0,mm
